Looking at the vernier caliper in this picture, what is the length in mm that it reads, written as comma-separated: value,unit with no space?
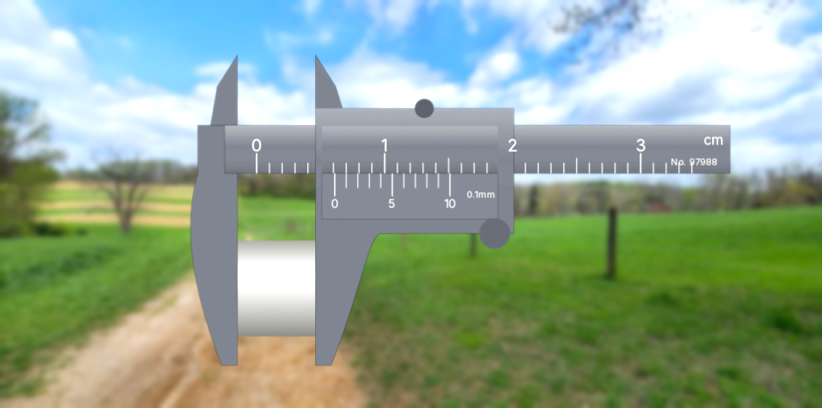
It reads 6.1,mm
